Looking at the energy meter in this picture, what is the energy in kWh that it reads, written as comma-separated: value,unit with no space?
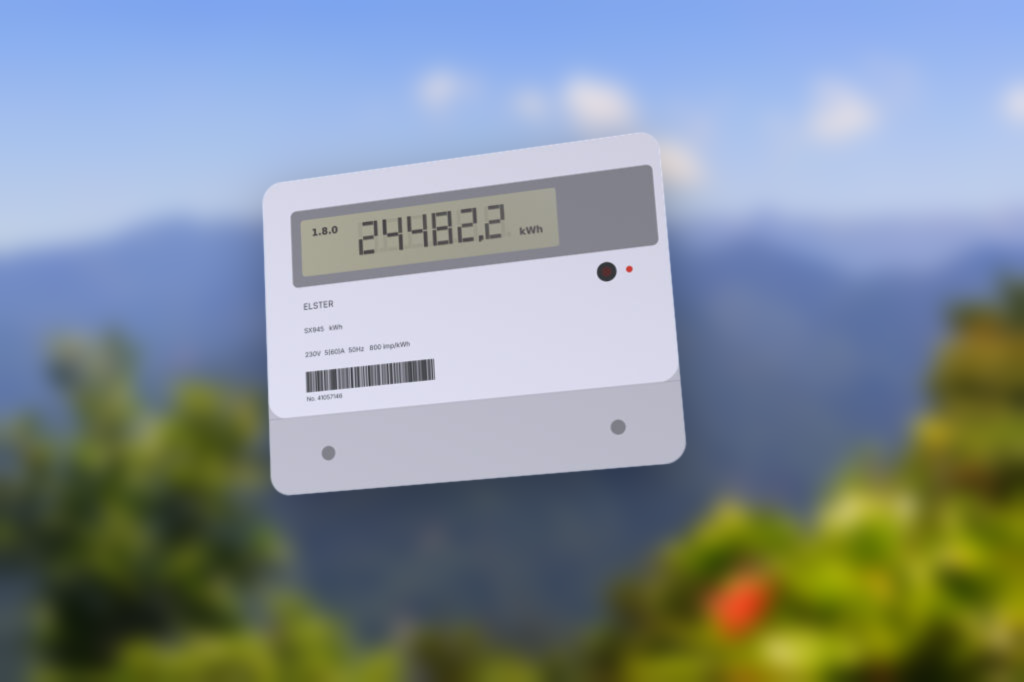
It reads 24482.2,kWh
